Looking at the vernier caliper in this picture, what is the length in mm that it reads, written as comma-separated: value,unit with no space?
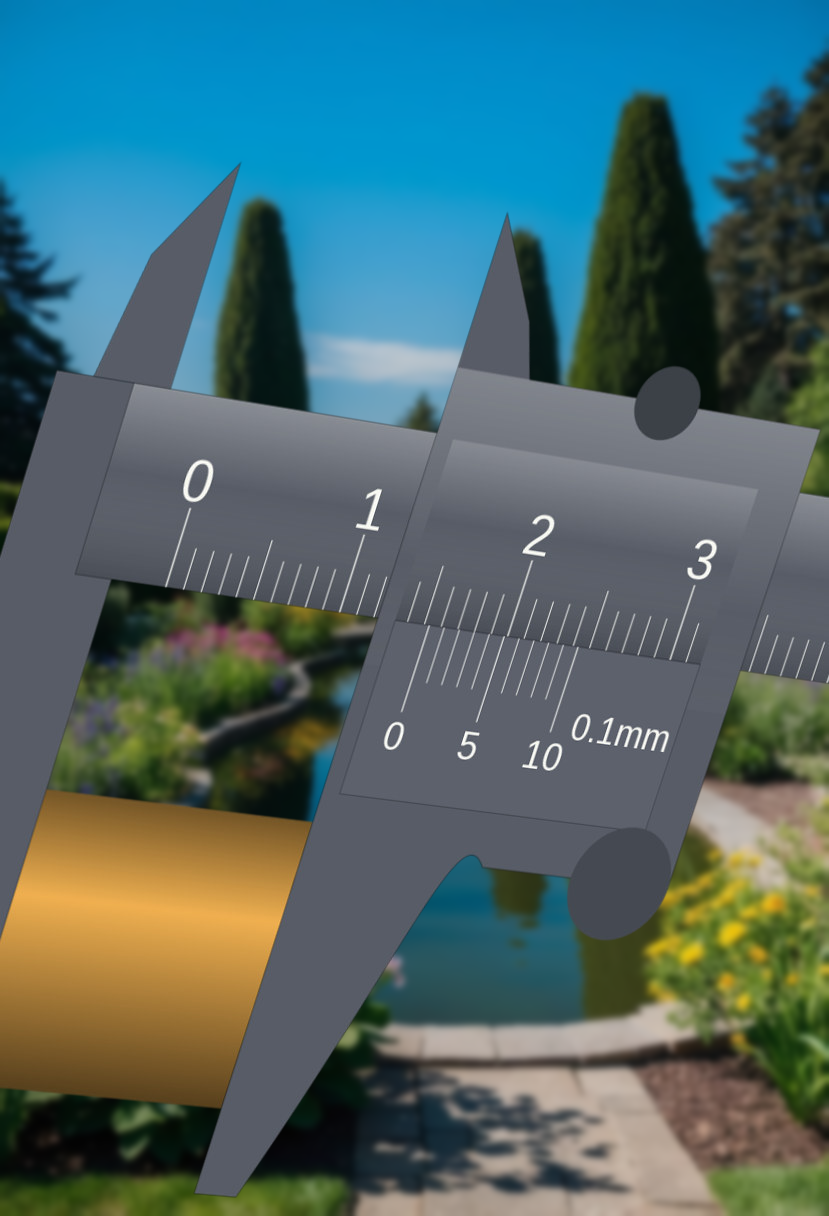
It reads 15.3,mm
